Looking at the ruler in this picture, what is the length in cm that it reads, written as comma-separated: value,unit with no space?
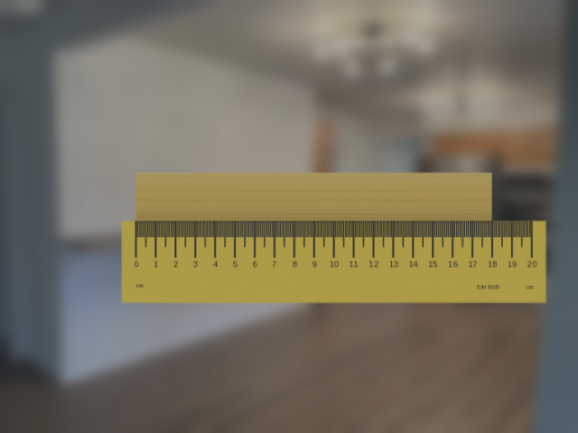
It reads 18,cm
